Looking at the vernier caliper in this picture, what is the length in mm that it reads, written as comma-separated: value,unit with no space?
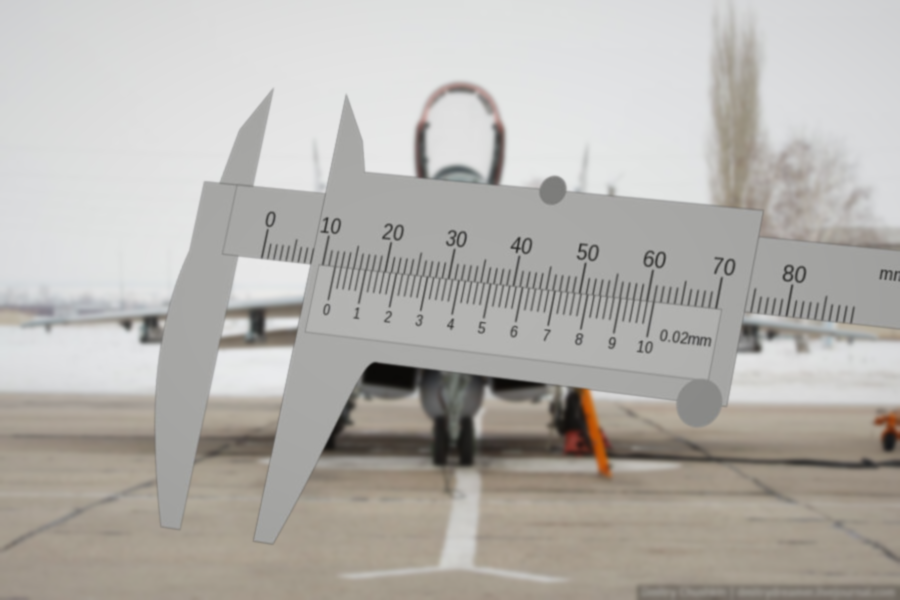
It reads 12.0,mm
